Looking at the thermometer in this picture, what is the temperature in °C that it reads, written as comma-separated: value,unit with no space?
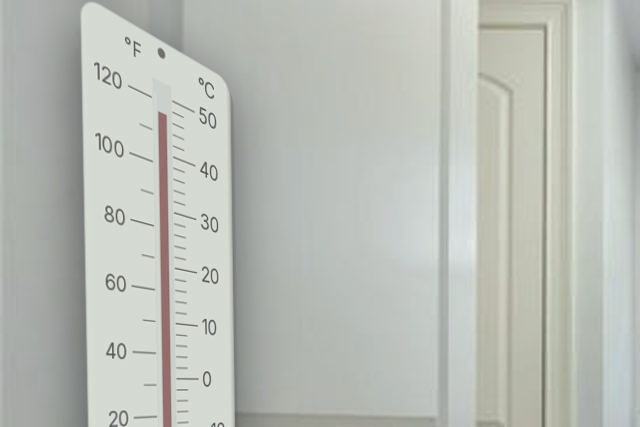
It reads 47,°C
